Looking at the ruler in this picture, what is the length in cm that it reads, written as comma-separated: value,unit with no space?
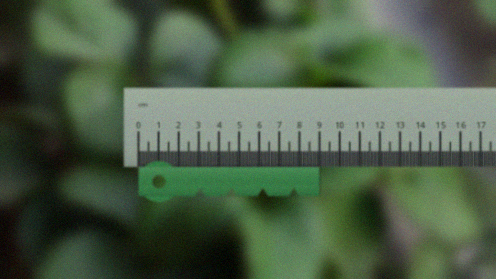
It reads 9,cm
